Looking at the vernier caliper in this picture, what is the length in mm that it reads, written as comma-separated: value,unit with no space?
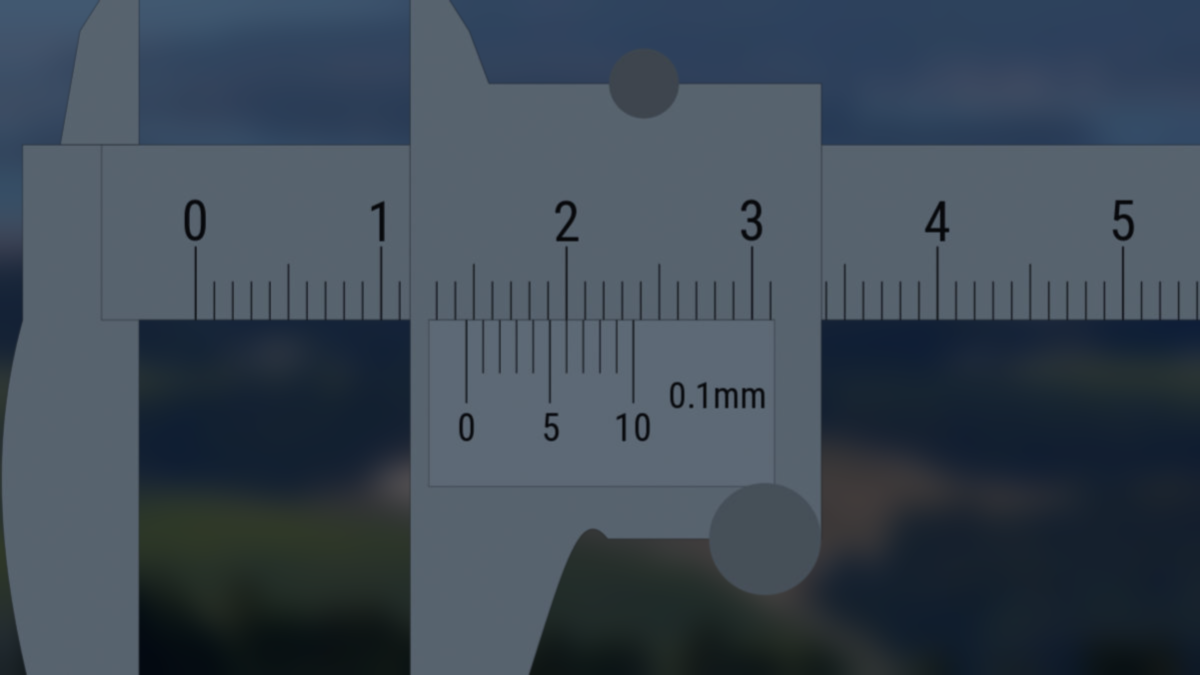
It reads 14.6,mm
